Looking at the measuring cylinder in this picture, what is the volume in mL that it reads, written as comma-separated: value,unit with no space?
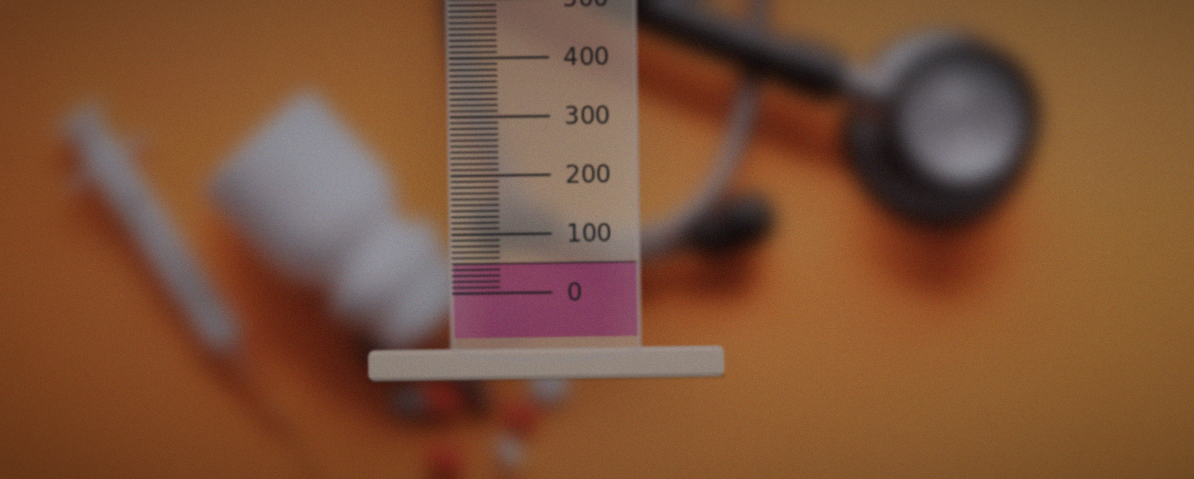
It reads 50,mL
